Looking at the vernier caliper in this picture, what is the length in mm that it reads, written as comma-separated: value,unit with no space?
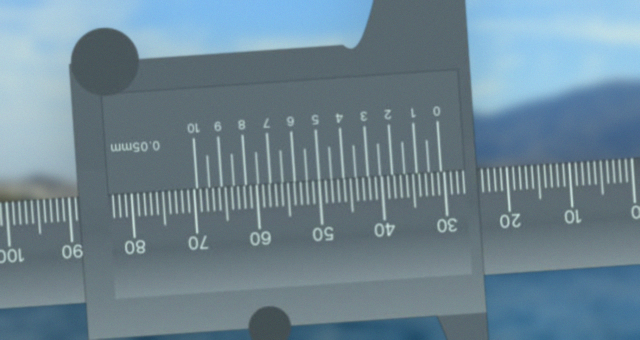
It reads 30.5,mm
